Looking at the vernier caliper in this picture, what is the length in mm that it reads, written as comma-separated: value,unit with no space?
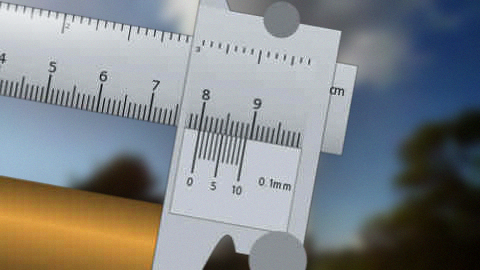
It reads 80.0,mm
